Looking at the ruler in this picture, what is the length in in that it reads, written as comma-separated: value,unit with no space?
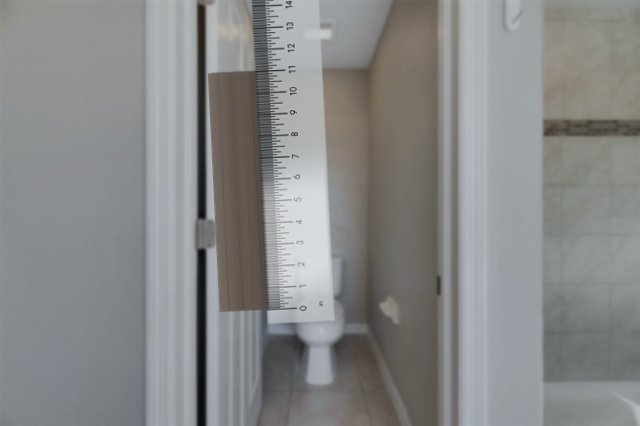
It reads 11,in
